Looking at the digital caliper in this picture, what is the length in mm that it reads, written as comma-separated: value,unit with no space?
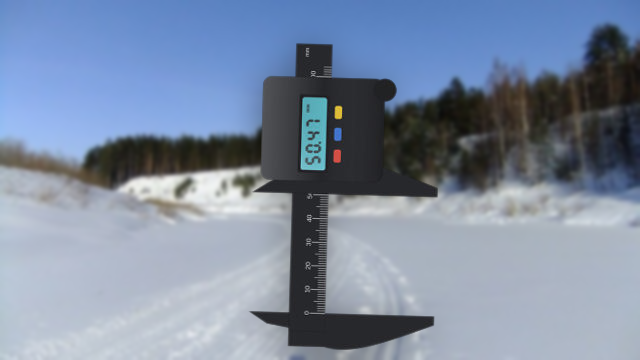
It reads 50.47,mm
